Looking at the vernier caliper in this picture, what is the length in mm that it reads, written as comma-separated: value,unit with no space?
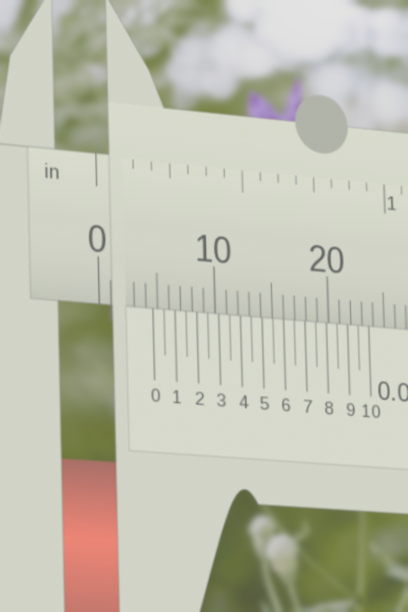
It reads 4.6,mm
